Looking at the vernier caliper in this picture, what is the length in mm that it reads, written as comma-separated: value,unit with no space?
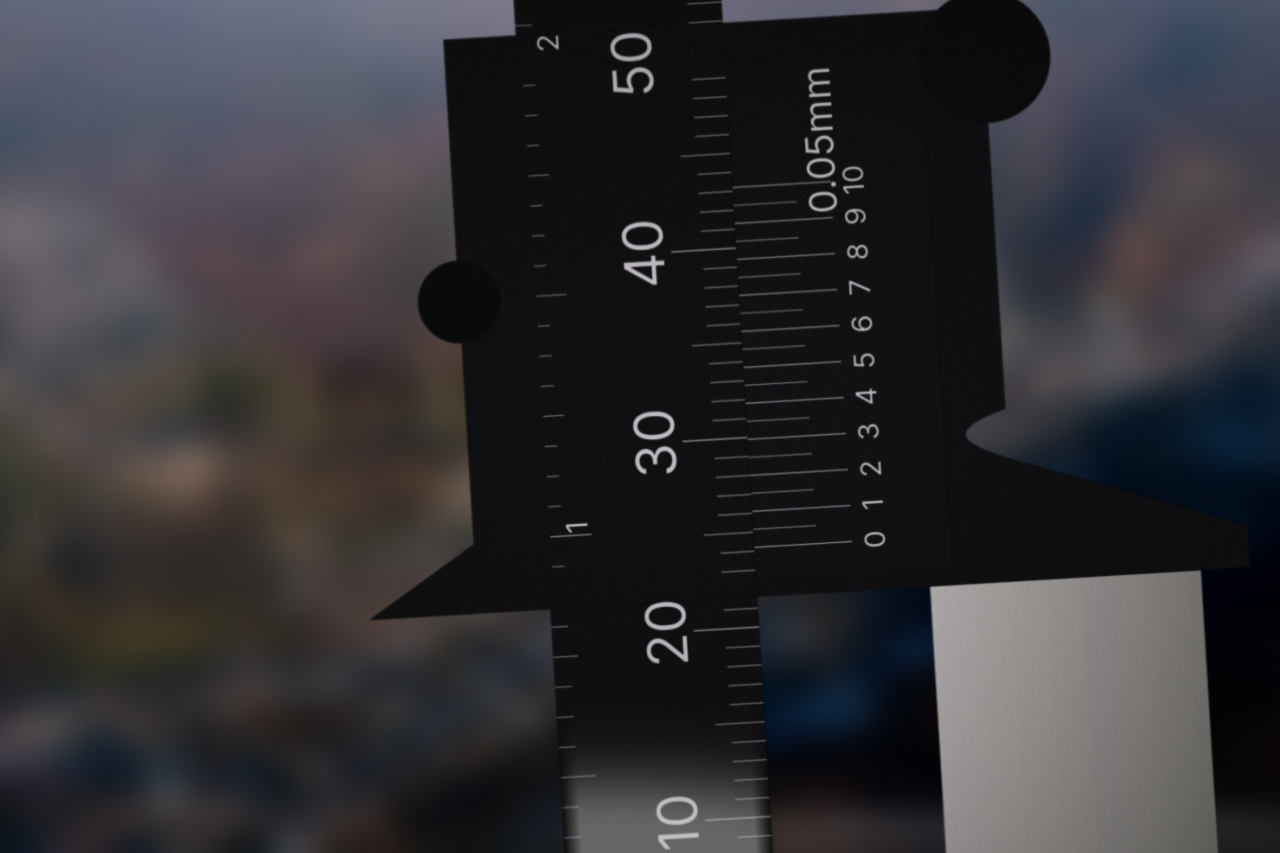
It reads 24.2,mm
